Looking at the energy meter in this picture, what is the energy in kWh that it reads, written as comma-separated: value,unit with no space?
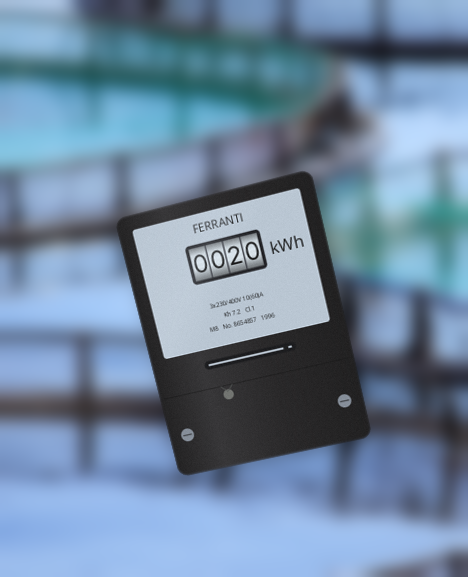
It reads 20,kWh
